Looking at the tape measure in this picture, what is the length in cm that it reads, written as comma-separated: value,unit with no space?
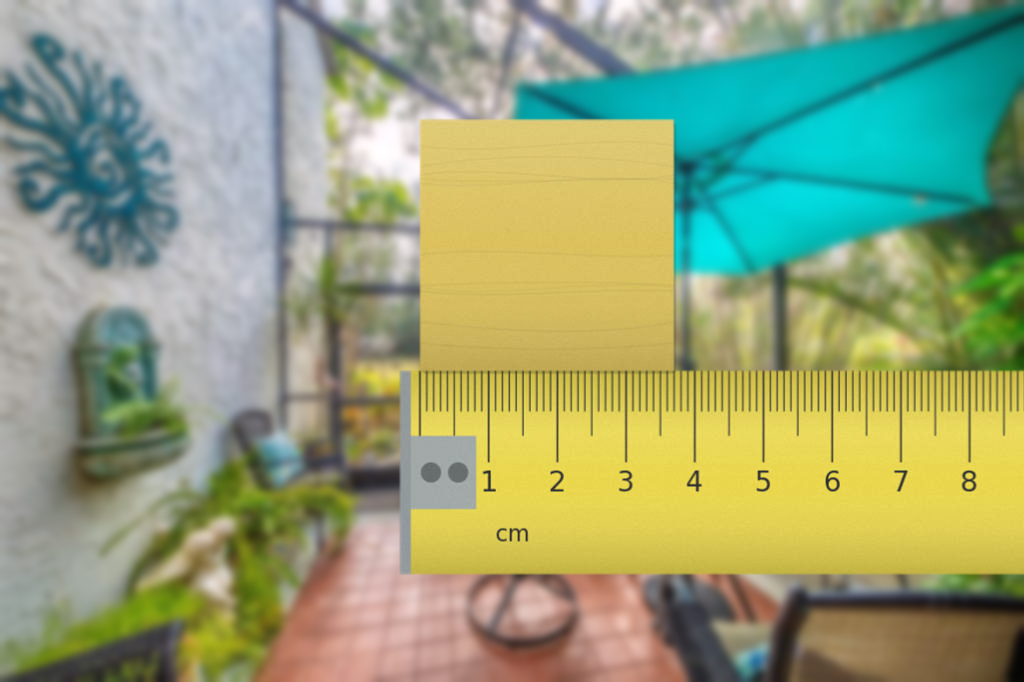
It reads 3.7,cm
